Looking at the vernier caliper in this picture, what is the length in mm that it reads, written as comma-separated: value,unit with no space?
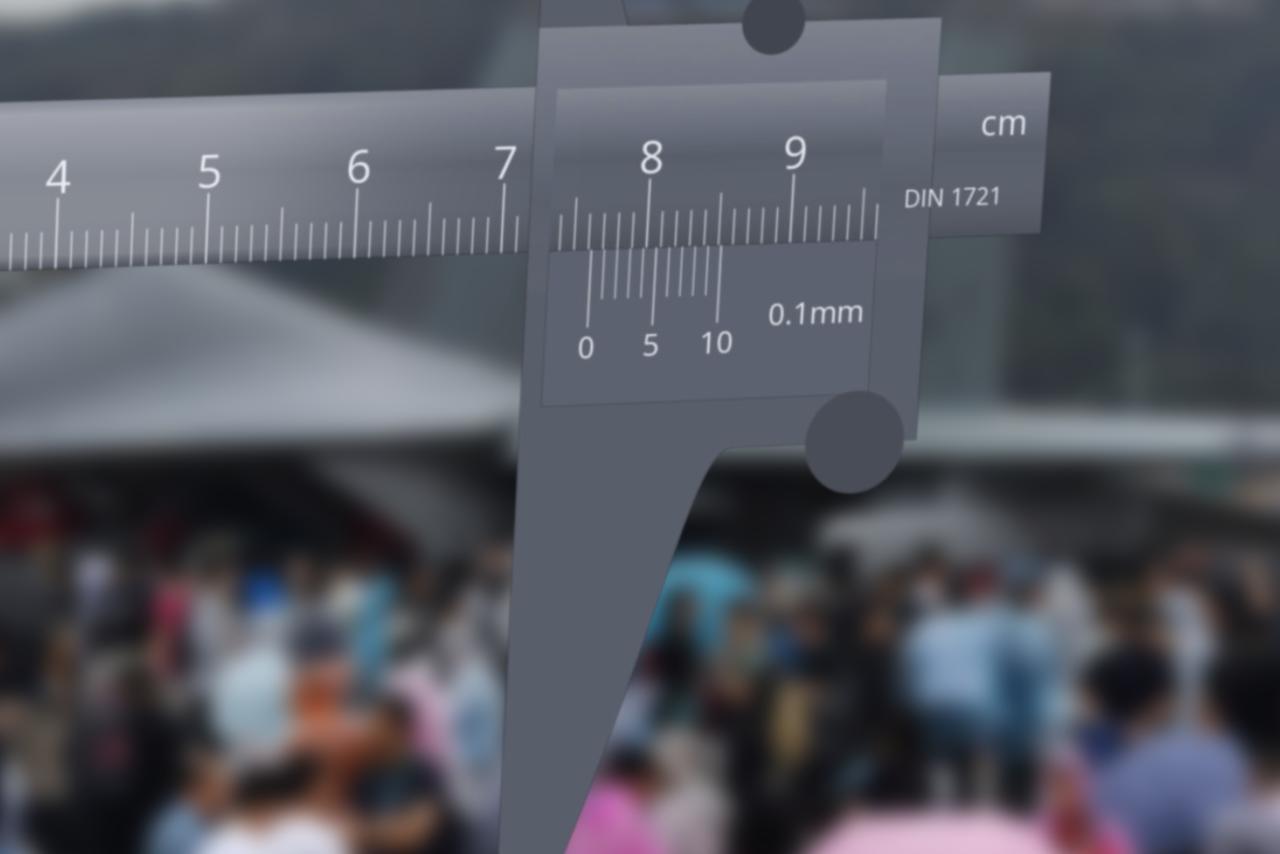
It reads 76.2,mm
